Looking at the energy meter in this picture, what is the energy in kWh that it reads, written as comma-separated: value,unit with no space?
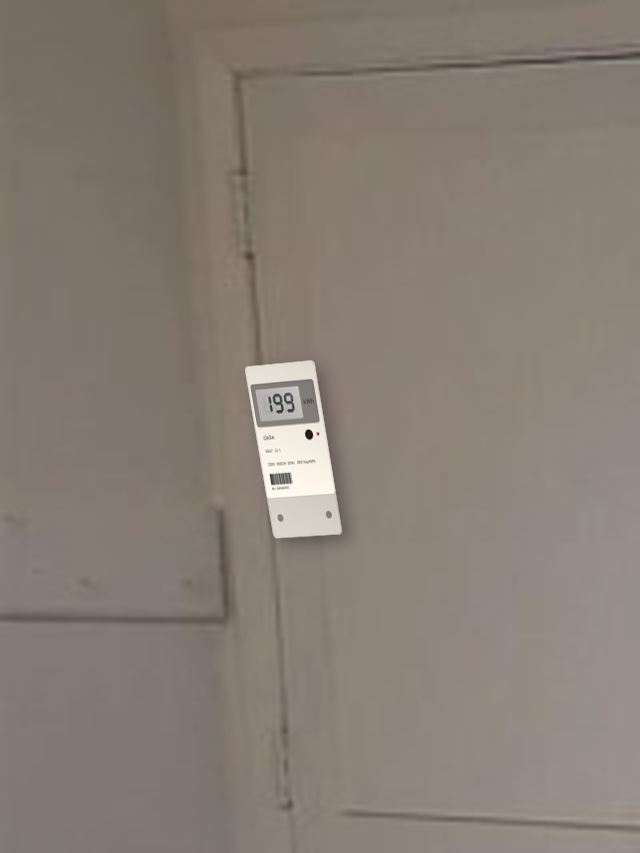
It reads 199,kWh
